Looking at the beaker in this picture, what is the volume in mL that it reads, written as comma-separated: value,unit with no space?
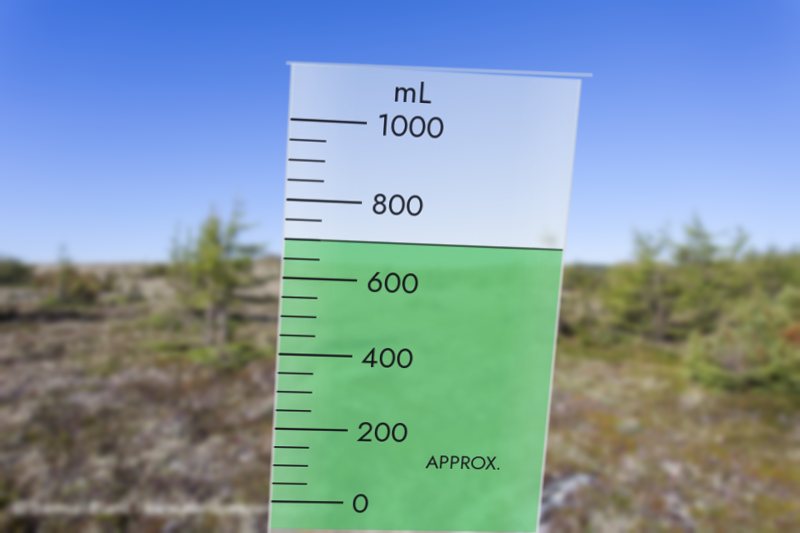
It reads 700,mL
